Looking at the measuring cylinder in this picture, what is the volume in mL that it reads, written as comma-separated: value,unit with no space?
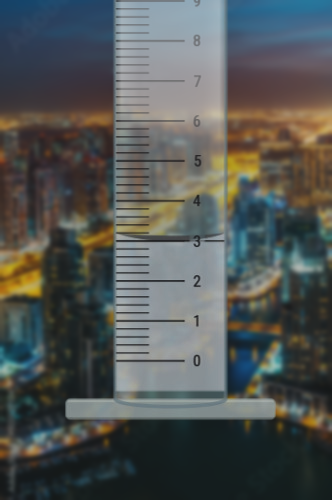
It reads 3,mL
